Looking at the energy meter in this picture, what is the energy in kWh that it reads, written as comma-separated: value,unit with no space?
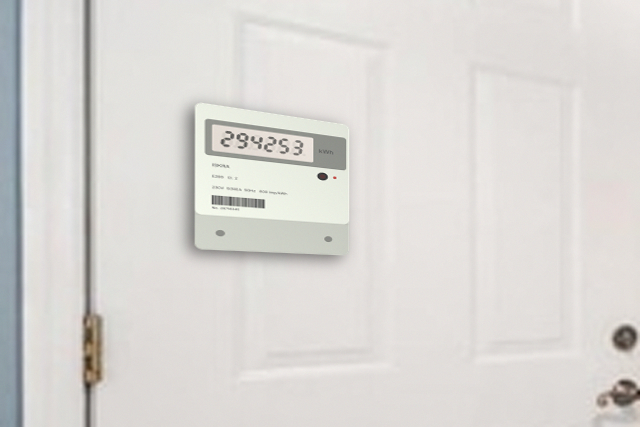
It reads 294253,kWh
